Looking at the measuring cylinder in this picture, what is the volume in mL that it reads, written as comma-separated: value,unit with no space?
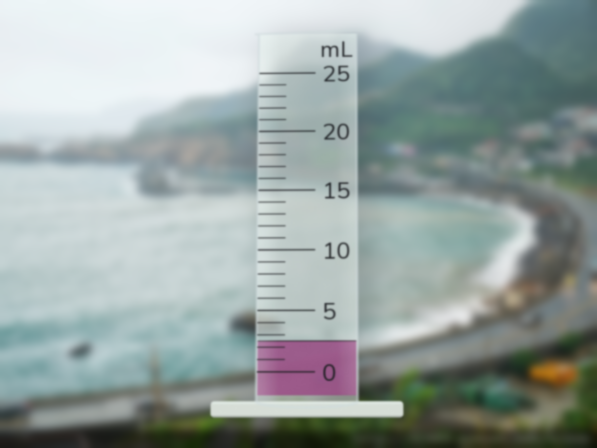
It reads 2.5,mL
